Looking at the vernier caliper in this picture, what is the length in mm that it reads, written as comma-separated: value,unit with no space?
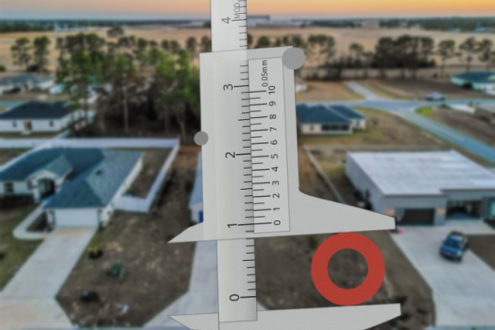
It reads 10.0,mm
